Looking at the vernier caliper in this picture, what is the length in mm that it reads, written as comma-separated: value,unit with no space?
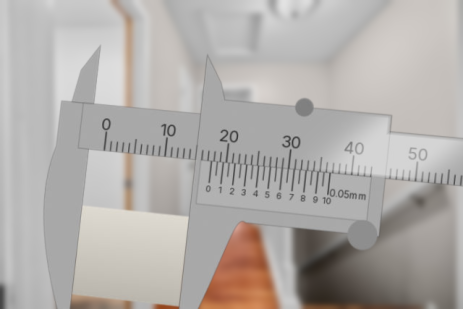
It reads 17.6,mm
